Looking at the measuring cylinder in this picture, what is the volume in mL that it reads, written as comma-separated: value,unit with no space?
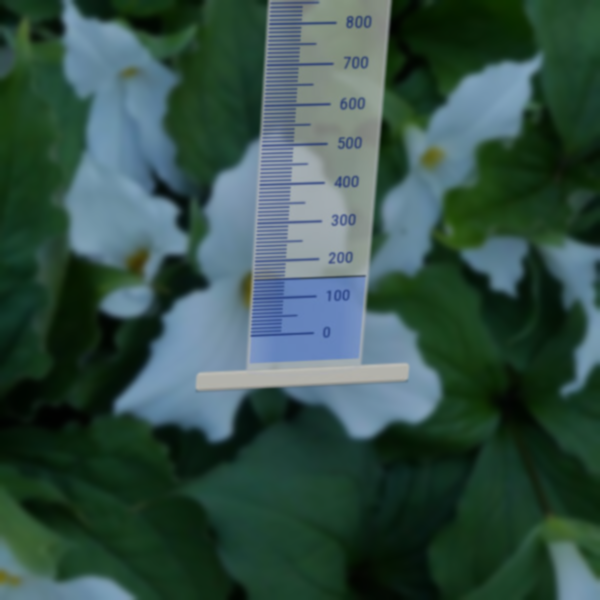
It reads 150,mL
